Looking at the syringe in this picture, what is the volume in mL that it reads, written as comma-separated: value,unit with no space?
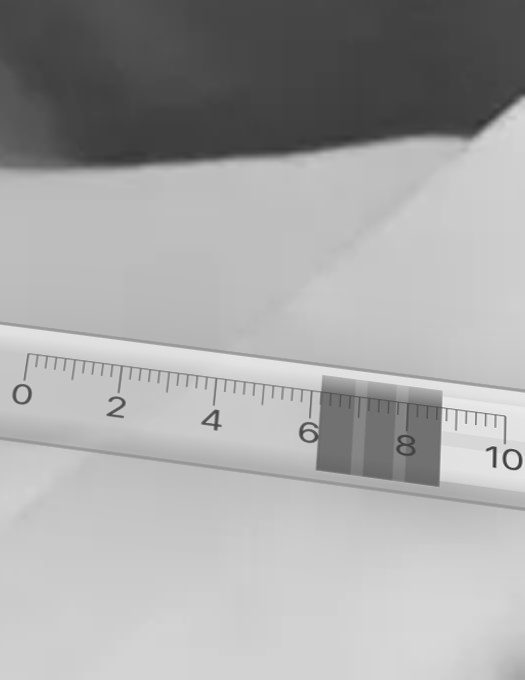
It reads 6.2,mL
